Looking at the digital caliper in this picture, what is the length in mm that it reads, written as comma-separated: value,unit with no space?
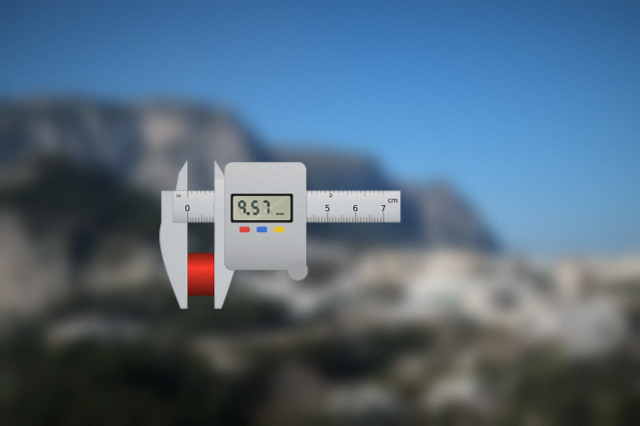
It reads 9.57,mm
